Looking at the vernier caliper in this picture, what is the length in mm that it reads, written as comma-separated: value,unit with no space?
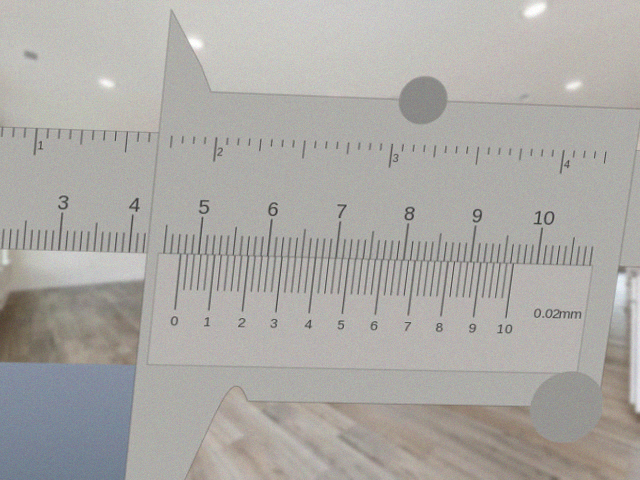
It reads 47.4,mm
